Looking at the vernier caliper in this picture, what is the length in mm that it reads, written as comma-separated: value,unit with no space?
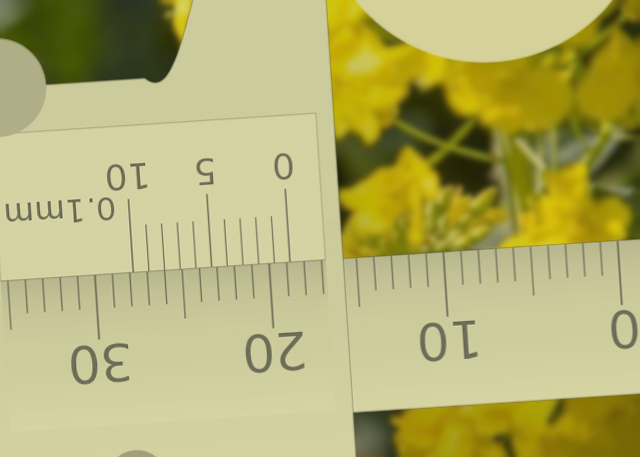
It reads 18.8,mm
